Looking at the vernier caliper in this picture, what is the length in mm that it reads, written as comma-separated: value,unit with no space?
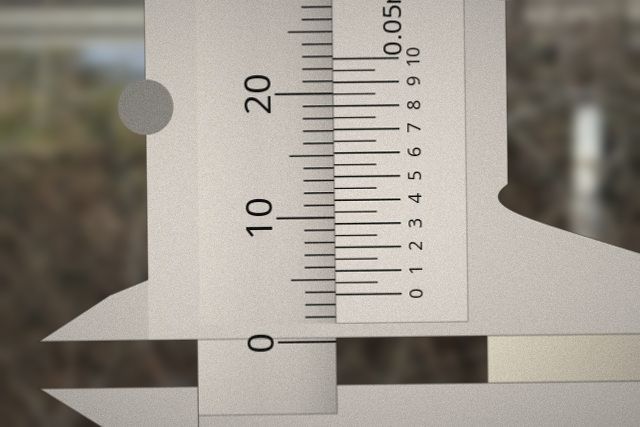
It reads 3.8,mm
